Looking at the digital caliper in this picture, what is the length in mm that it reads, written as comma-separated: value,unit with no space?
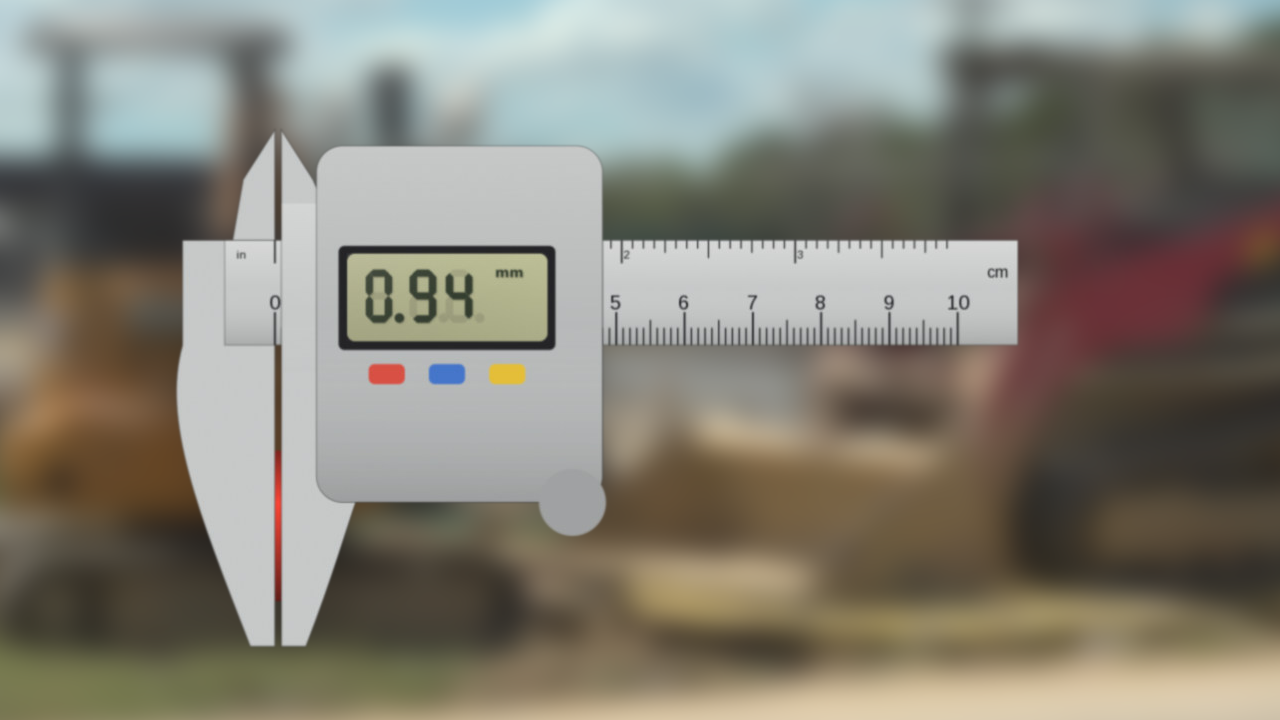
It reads 0.94,mm
